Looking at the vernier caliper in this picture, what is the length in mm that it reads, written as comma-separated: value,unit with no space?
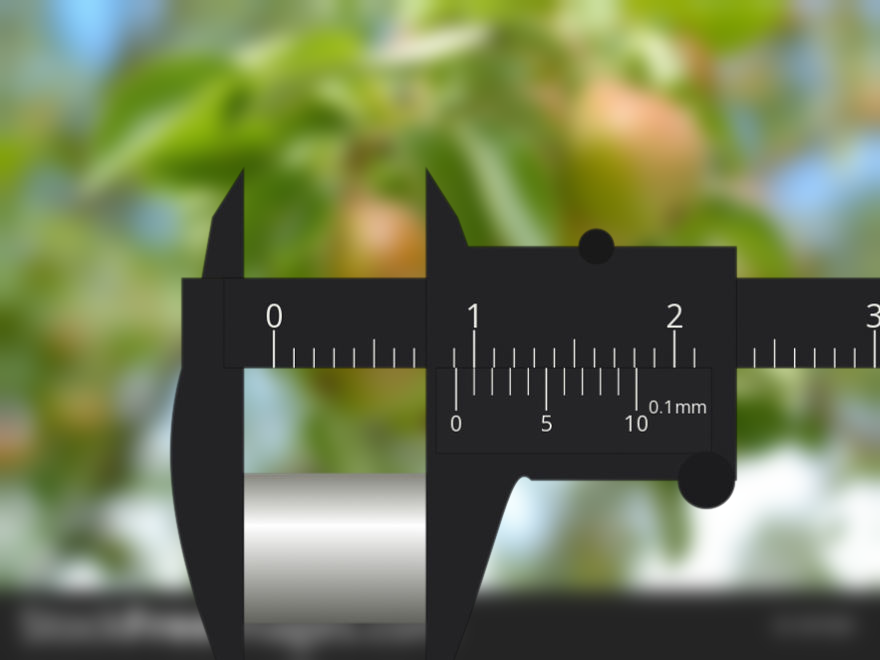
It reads 9.1,mm
